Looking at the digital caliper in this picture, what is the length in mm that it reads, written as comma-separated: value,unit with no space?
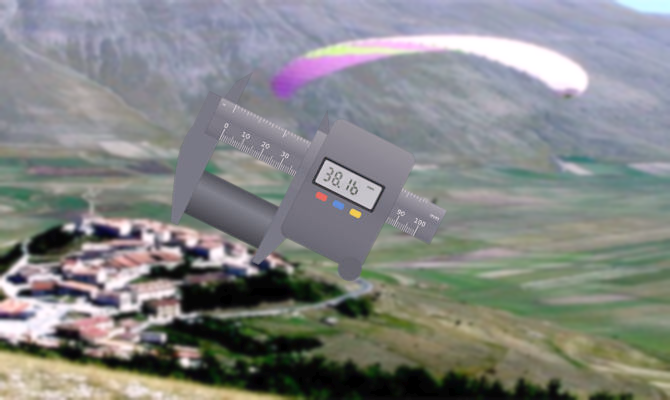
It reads 38.16,mm
